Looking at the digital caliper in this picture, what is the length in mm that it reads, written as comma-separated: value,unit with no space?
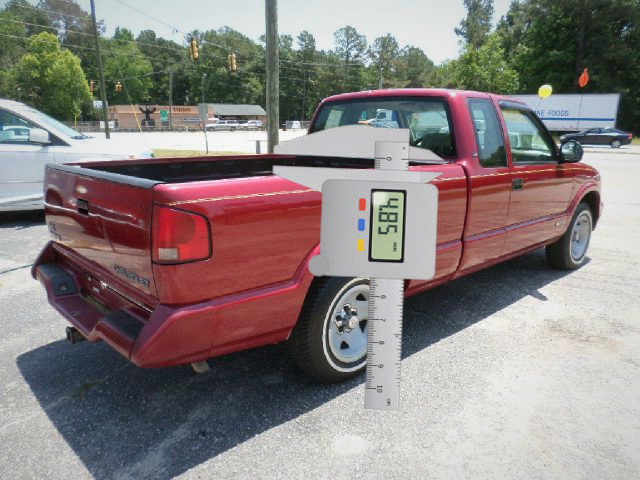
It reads 4.85,mm
